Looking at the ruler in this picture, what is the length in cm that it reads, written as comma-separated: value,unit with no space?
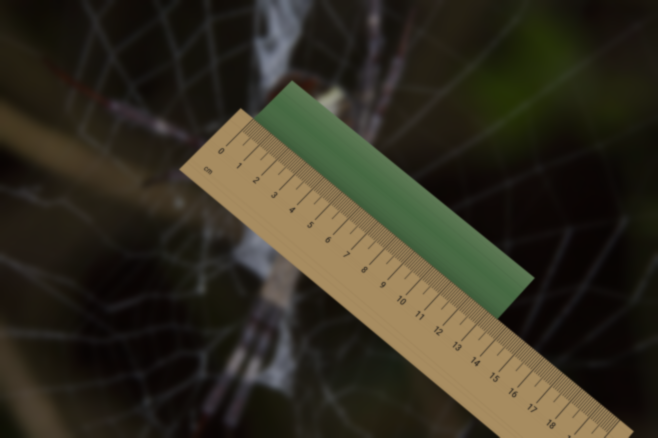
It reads 13.5,cm
